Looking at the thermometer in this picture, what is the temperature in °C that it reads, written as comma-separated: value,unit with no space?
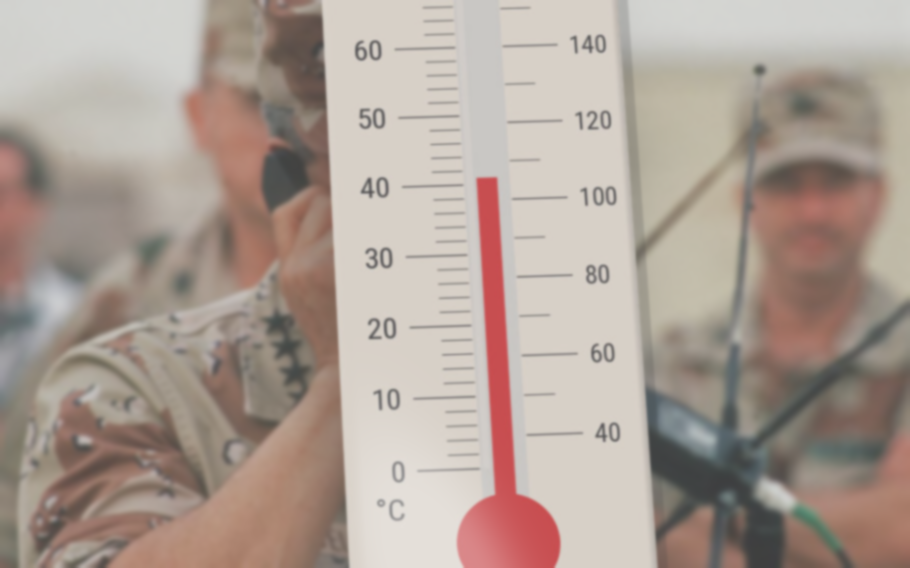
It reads 41,°C
